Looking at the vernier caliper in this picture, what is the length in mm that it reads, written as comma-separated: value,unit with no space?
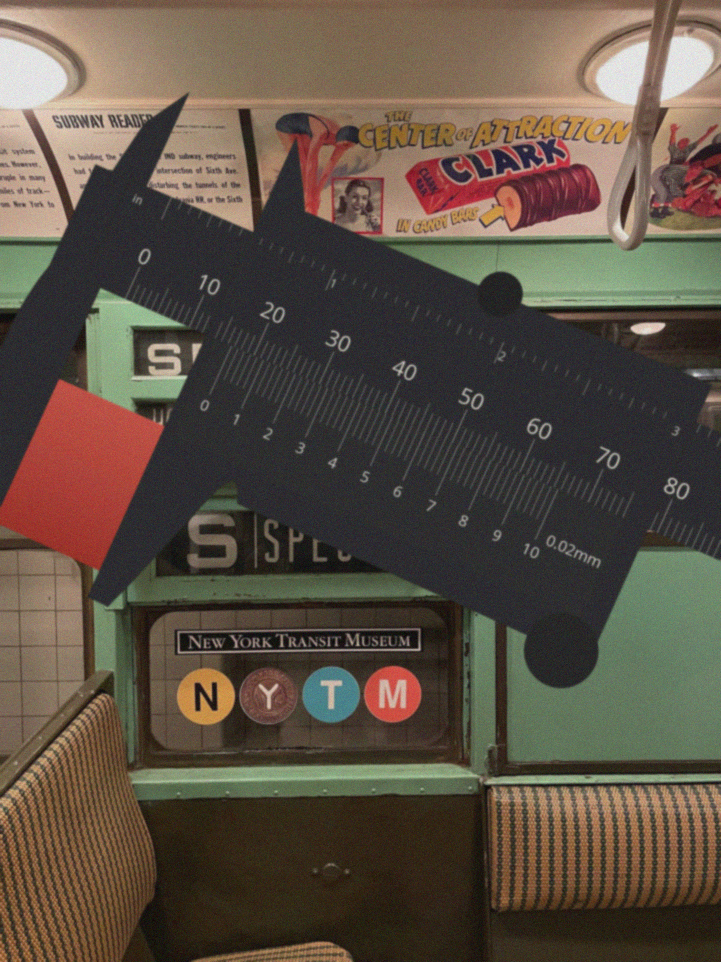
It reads 16.6,mm
